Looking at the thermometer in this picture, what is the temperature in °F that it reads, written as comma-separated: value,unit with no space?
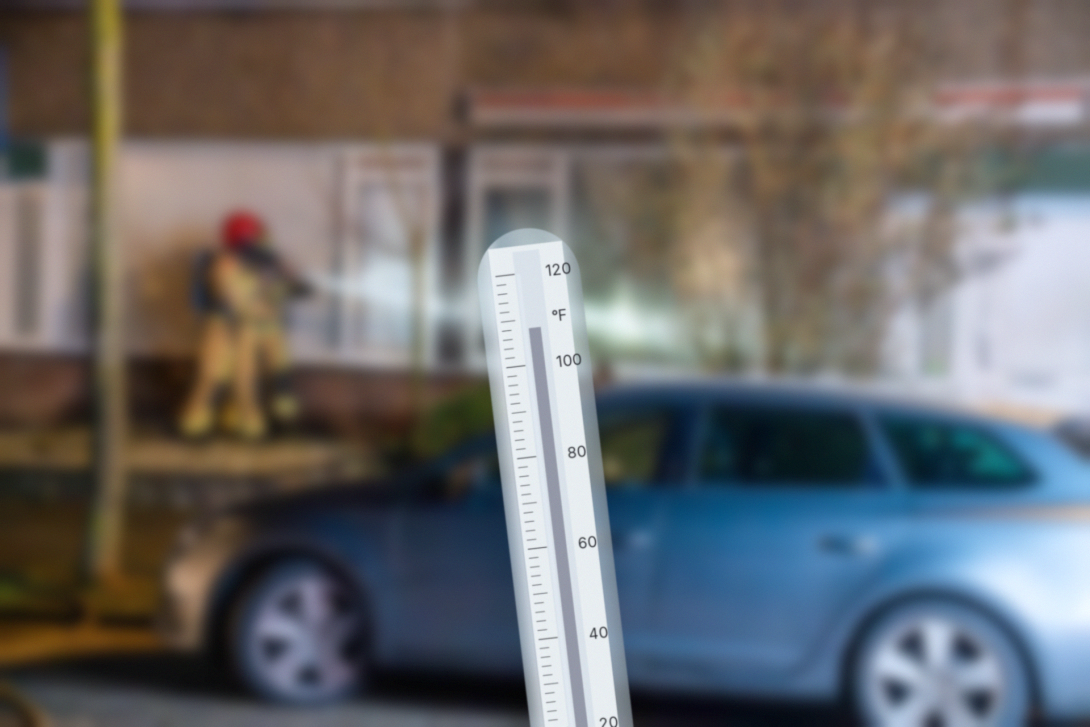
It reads 108,°F
